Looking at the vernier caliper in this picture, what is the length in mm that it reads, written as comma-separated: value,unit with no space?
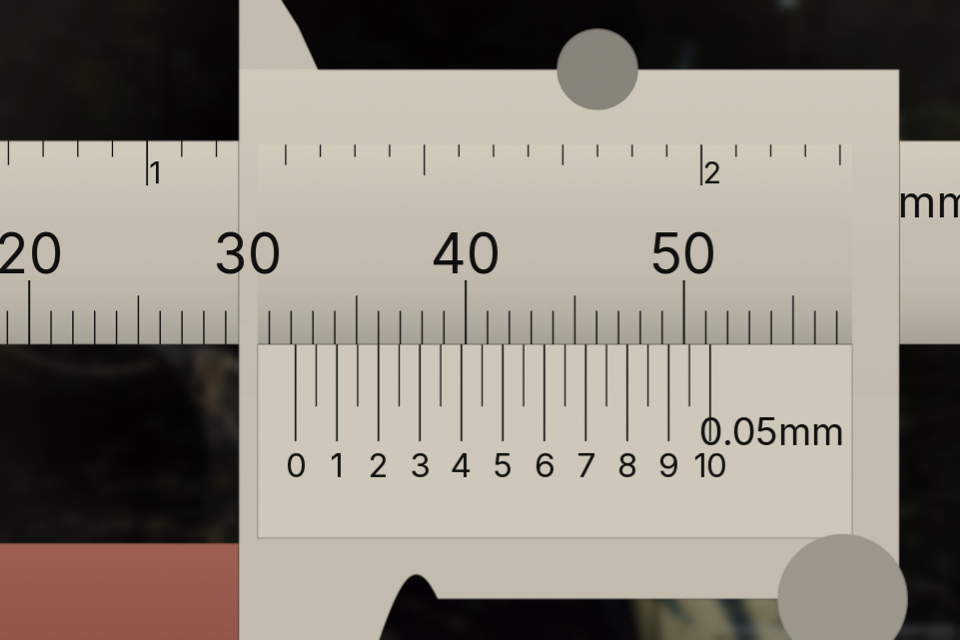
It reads 32.20,mm
